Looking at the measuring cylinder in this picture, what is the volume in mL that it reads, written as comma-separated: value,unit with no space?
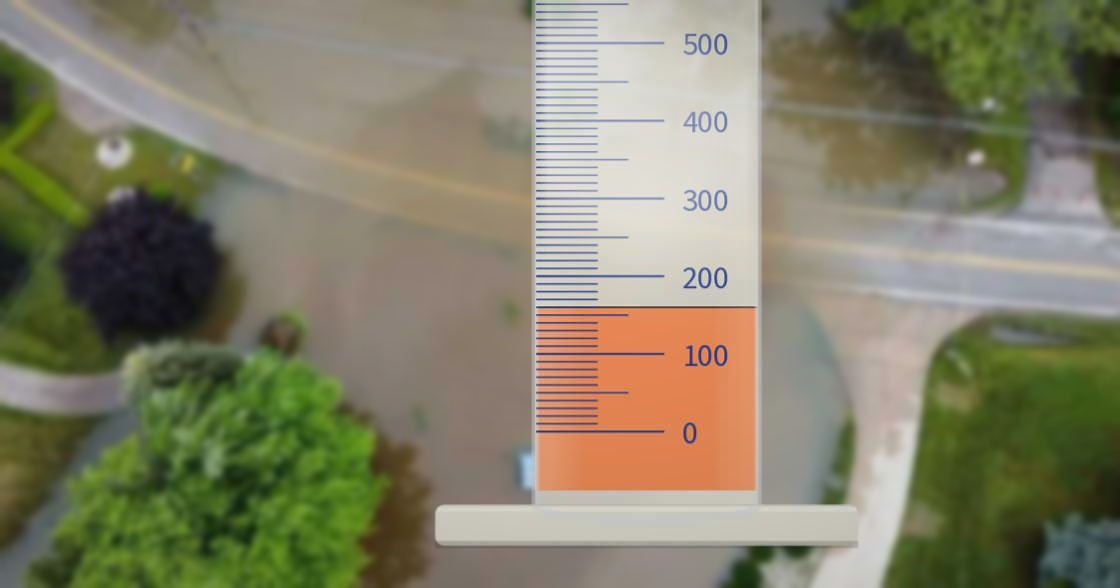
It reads 160,mL
